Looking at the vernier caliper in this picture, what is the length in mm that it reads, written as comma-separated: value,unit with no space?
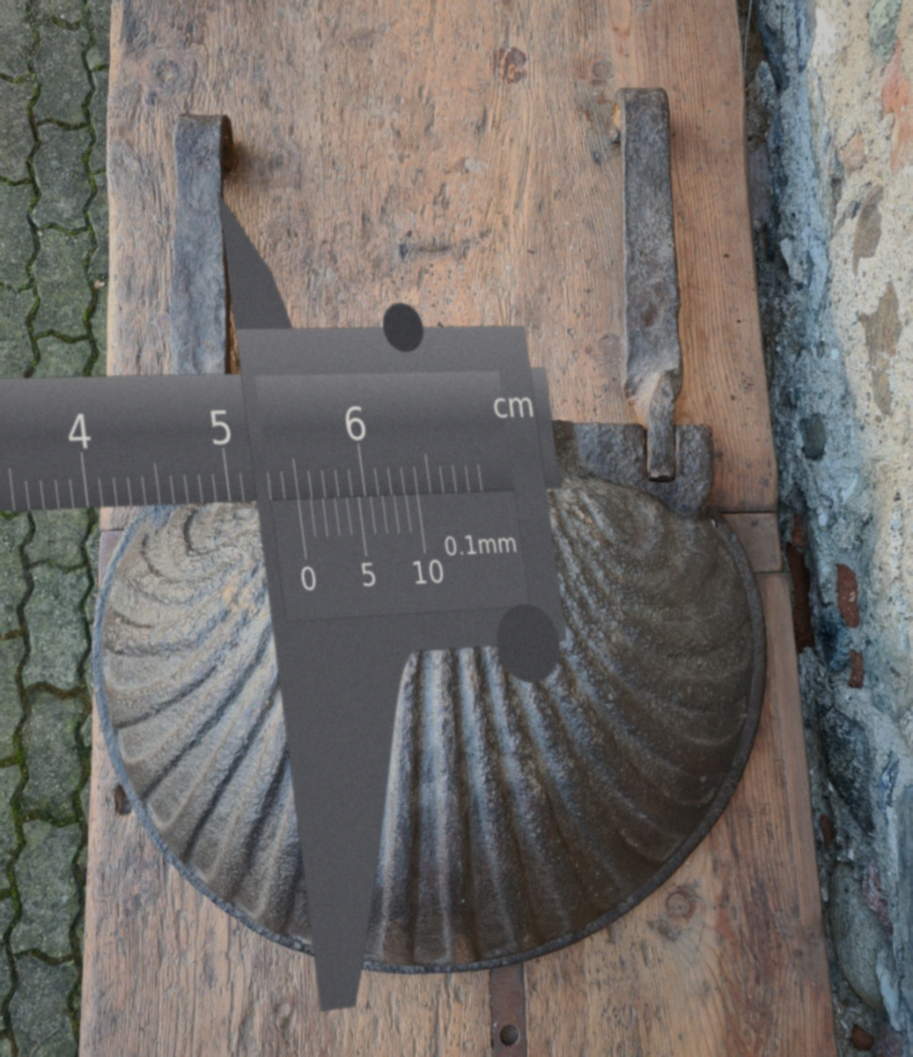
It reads 55.0,mm
